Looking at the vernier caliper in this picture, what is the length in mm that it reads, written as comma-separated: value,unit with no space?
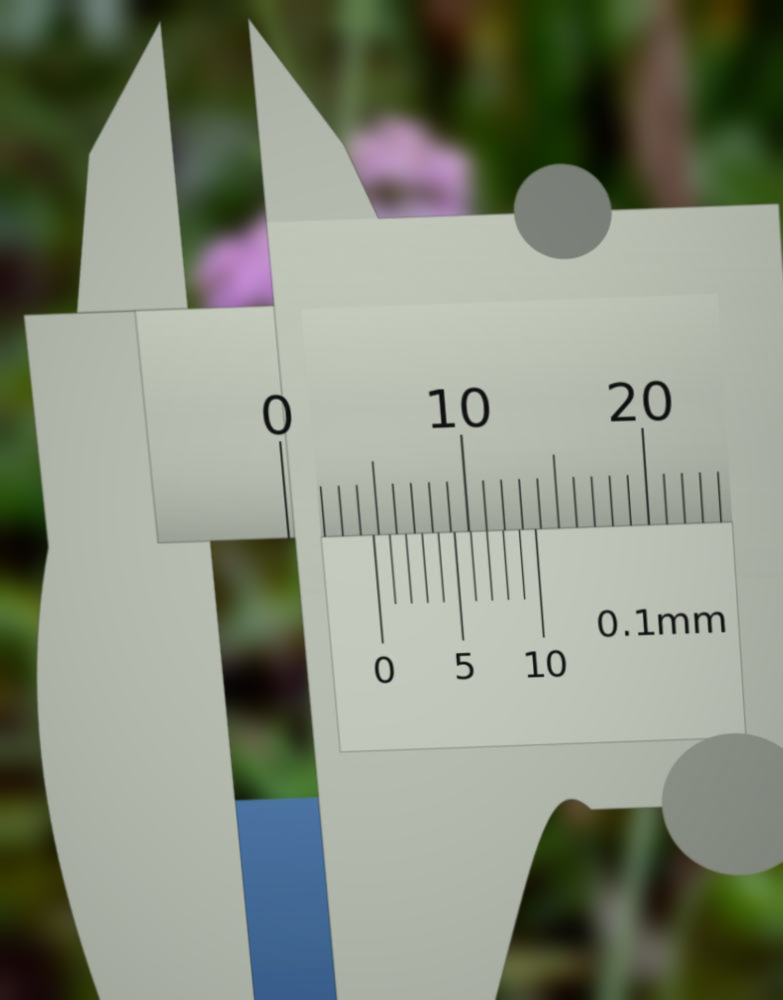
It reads 4.7,mm
